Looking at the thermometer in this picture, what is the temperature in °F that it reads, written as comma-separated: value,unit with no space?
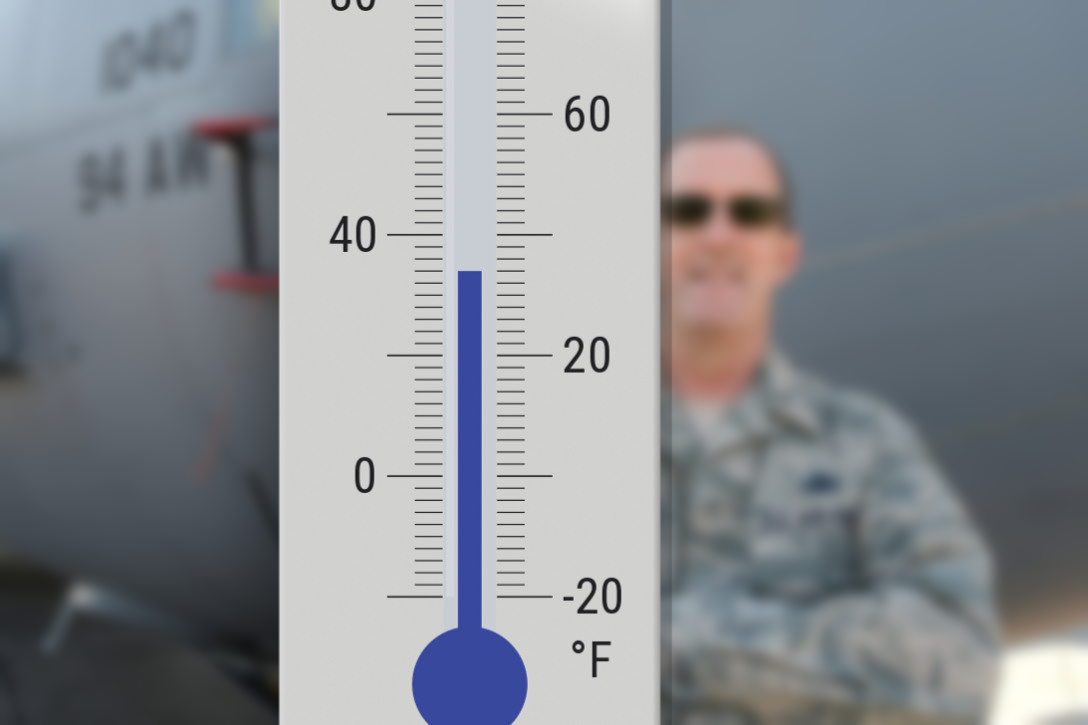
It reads 34,°F
